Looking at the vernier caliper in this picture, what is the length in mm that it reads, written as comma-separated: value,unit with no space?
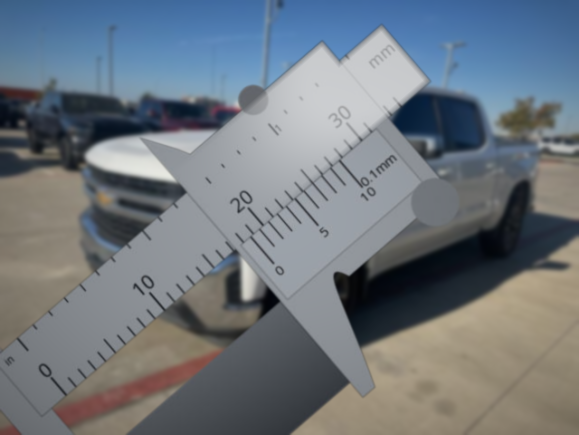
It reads 18.7,mm
